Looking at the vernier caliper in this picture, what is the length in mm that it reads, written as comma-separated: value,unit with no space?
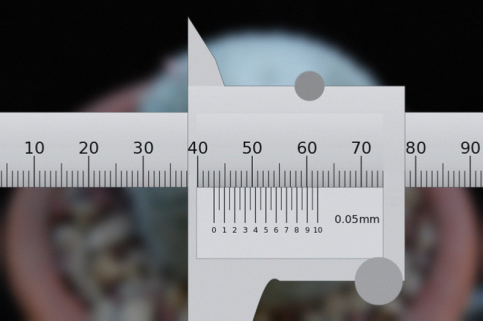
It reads 43.0,mm
